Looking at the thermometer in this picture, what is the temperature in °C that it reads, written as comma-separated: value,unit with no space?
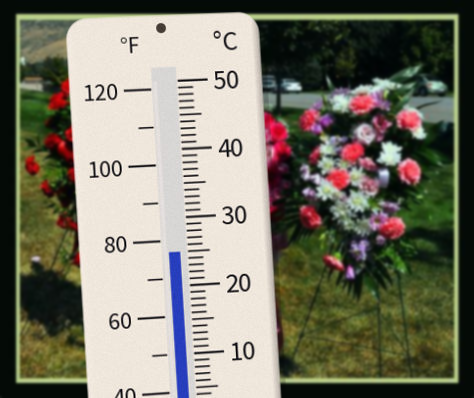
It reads 25,°C
